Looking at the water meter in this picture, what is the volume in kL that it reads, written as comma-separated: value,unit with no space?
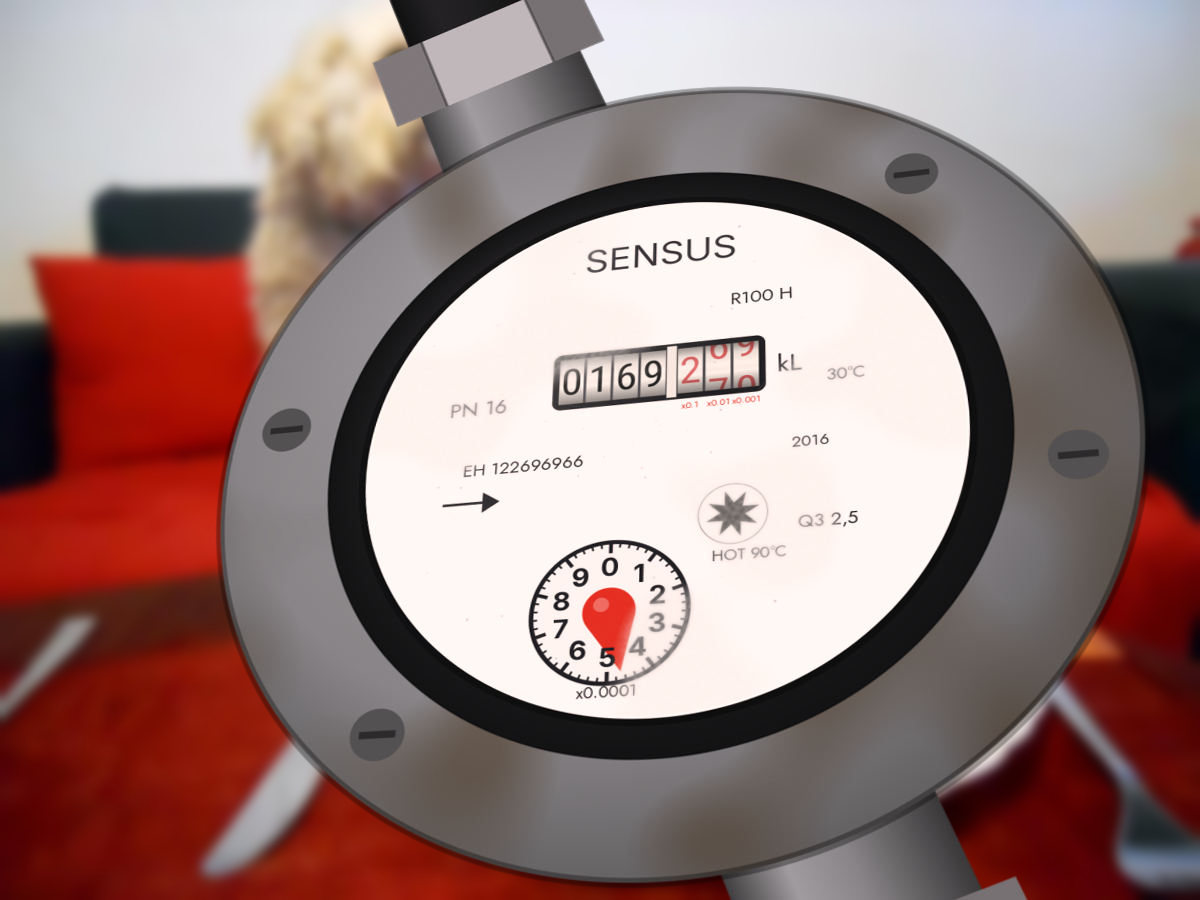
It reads 169.2694,kL
